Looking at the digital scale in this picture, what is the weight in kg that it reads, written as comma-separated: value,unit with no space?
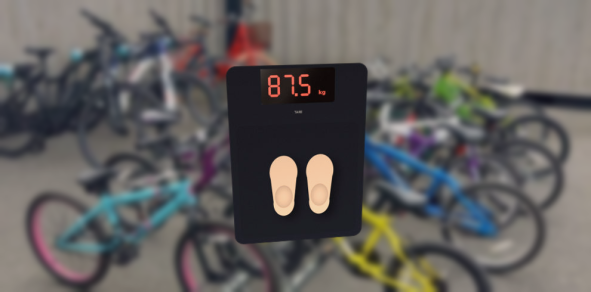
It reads 87.5,kg
